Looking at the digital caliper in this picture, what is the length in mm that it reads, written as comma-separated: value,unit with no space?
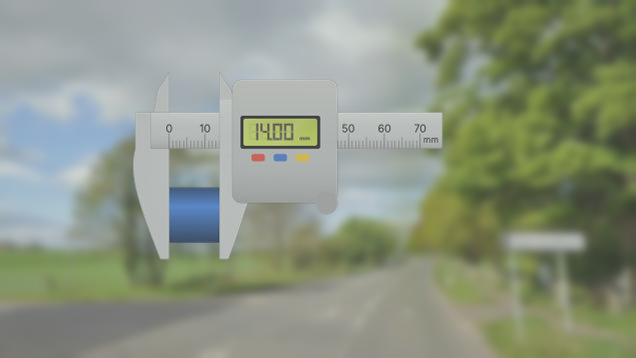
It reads 14.00,mm
